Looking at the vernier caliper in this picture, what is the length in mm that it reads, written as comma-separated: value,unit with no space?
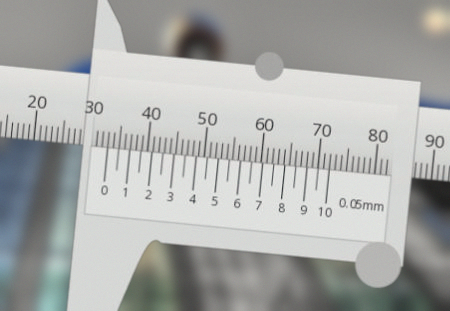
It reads 33.0,mm
